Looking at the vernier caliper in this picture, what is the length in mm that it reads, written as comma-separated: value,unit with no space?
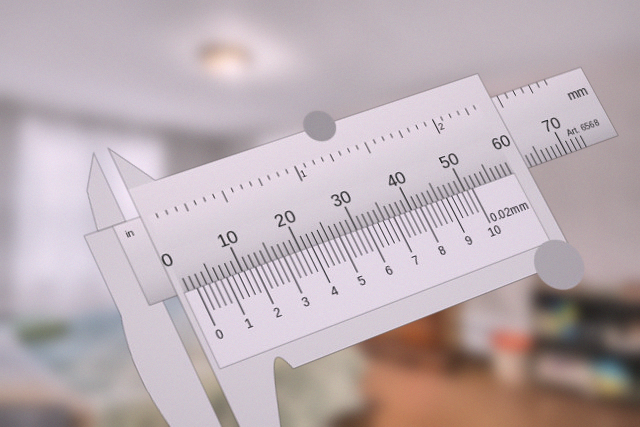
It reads 2.4,mm
